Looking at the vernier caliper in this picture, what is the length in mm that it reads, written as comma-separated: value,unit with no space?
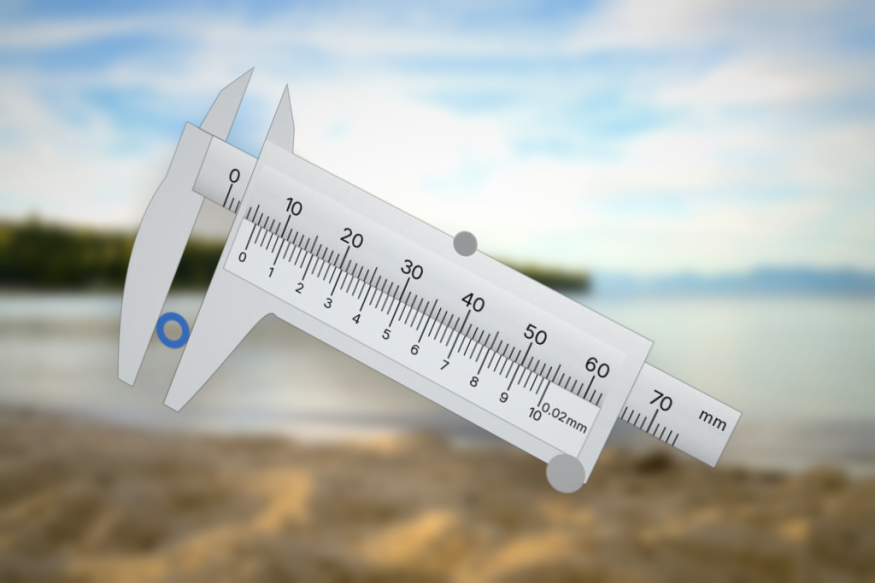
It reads 5.6,mm
